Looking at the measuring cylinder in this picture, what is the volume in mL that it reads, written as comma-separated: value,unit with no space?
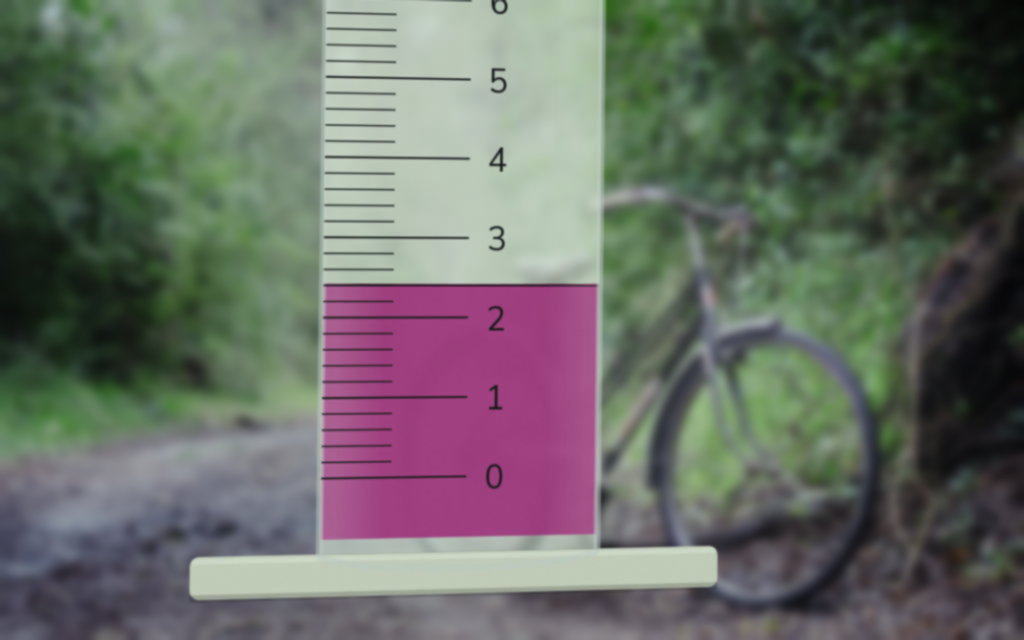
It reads 2.4,mL
